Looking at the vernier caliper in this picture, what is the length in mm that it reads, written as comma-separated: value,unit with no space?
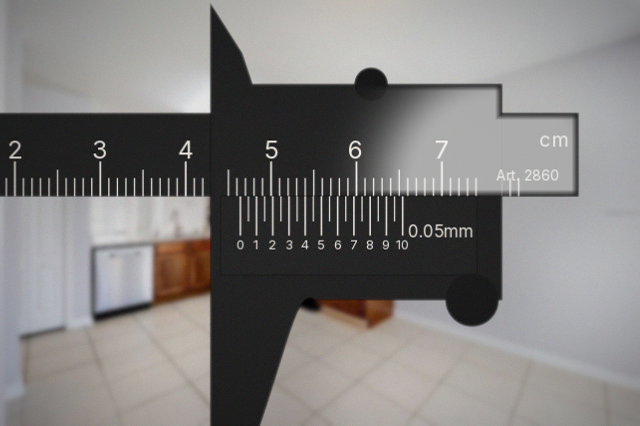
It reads 46.4,mm
